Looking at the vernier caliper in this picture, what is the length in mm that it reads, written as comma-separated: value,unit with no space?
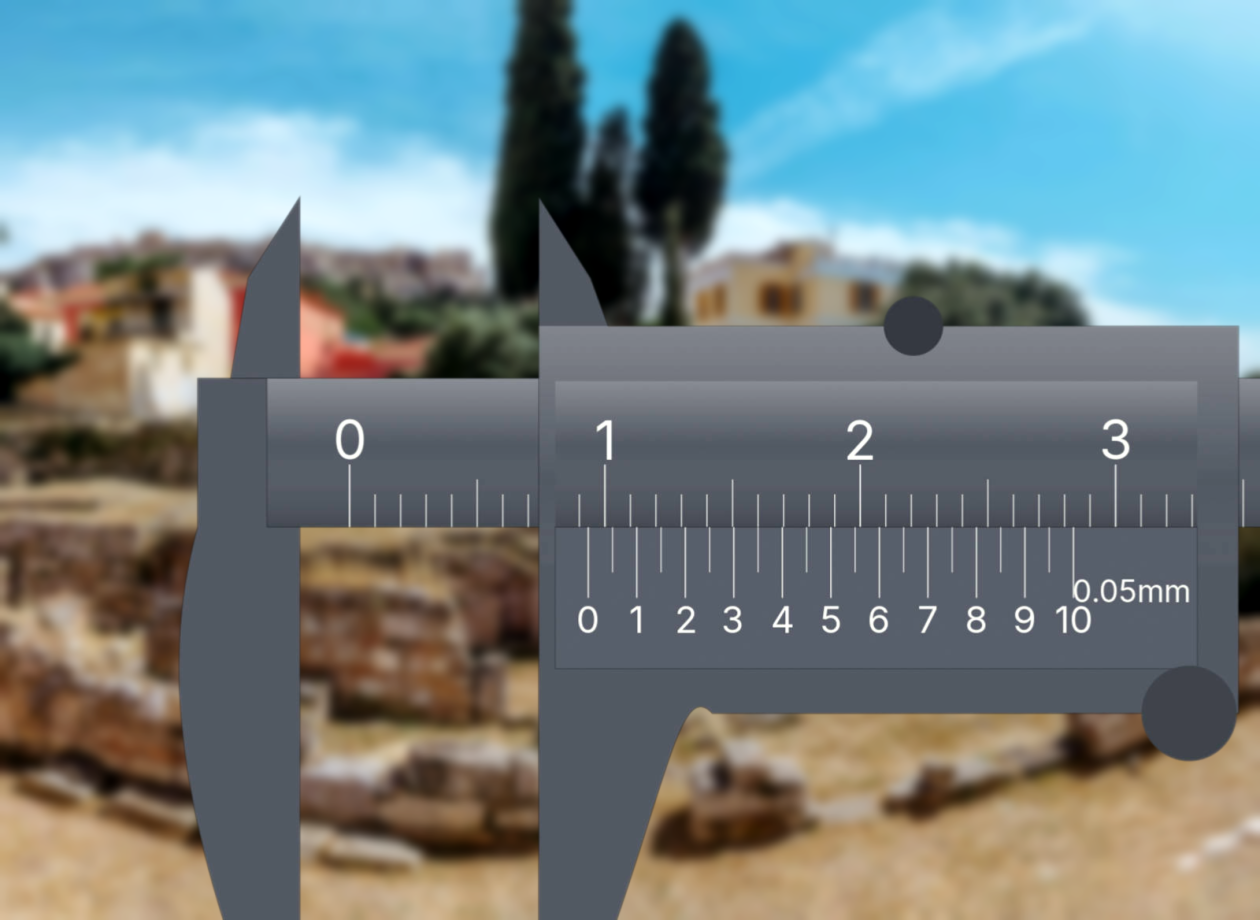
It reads 9.35,mm
